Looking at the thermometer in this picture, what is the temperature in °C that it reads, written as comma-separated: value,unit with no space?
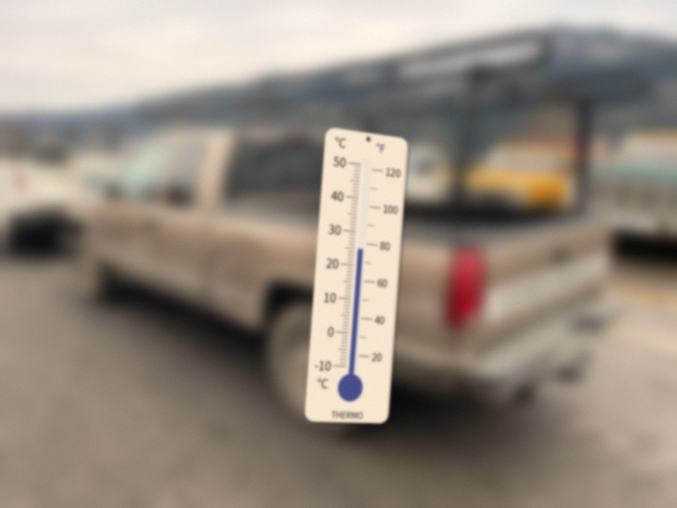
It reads 25,°C
